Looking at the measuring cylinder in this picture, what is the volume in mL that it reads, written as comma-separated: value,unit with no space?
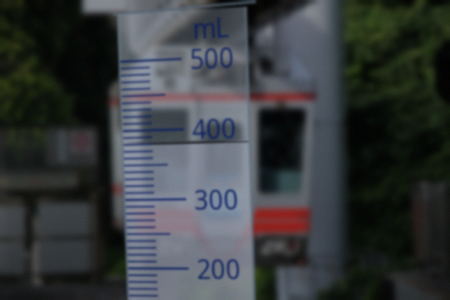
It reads 380,mL
